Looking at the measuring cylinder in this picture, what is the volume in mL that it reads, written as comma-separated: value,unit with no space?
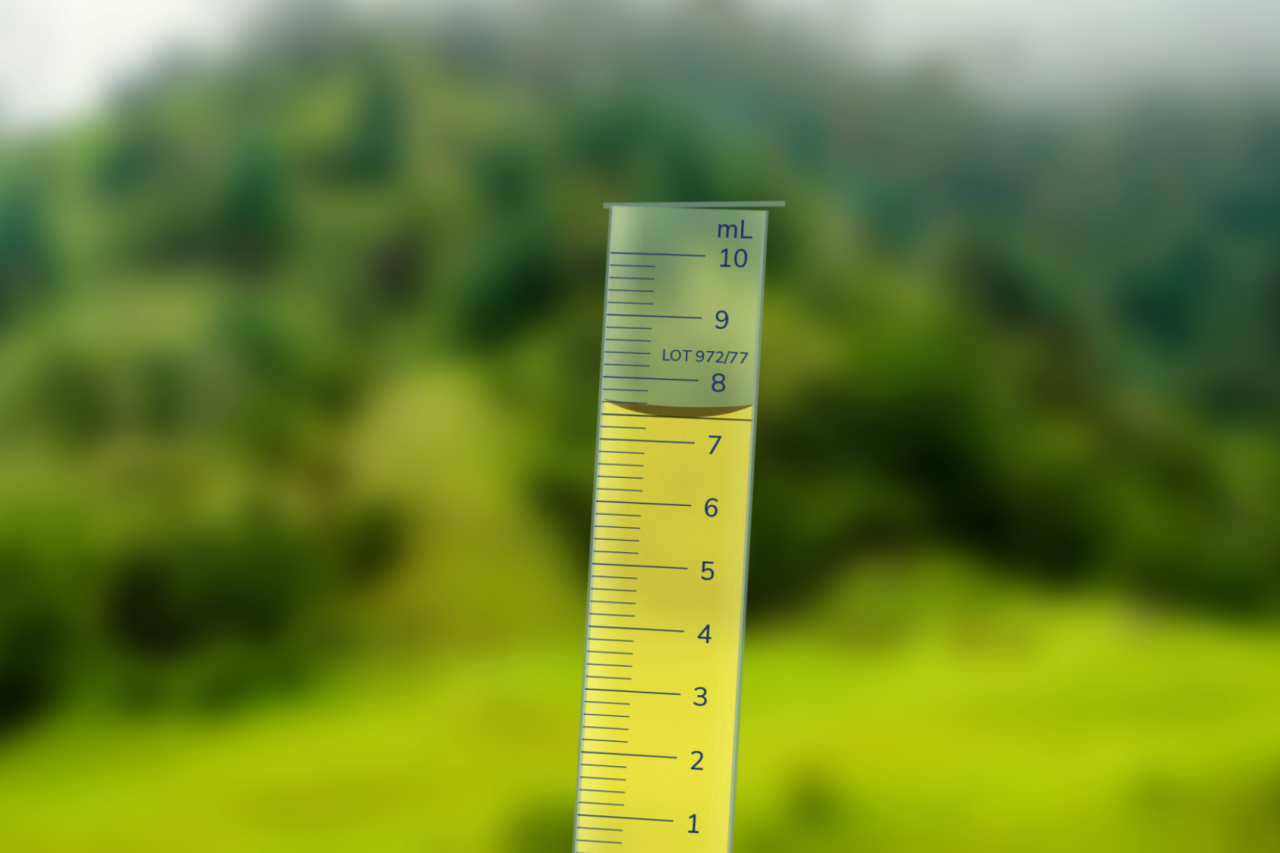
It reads 7.4,mL
